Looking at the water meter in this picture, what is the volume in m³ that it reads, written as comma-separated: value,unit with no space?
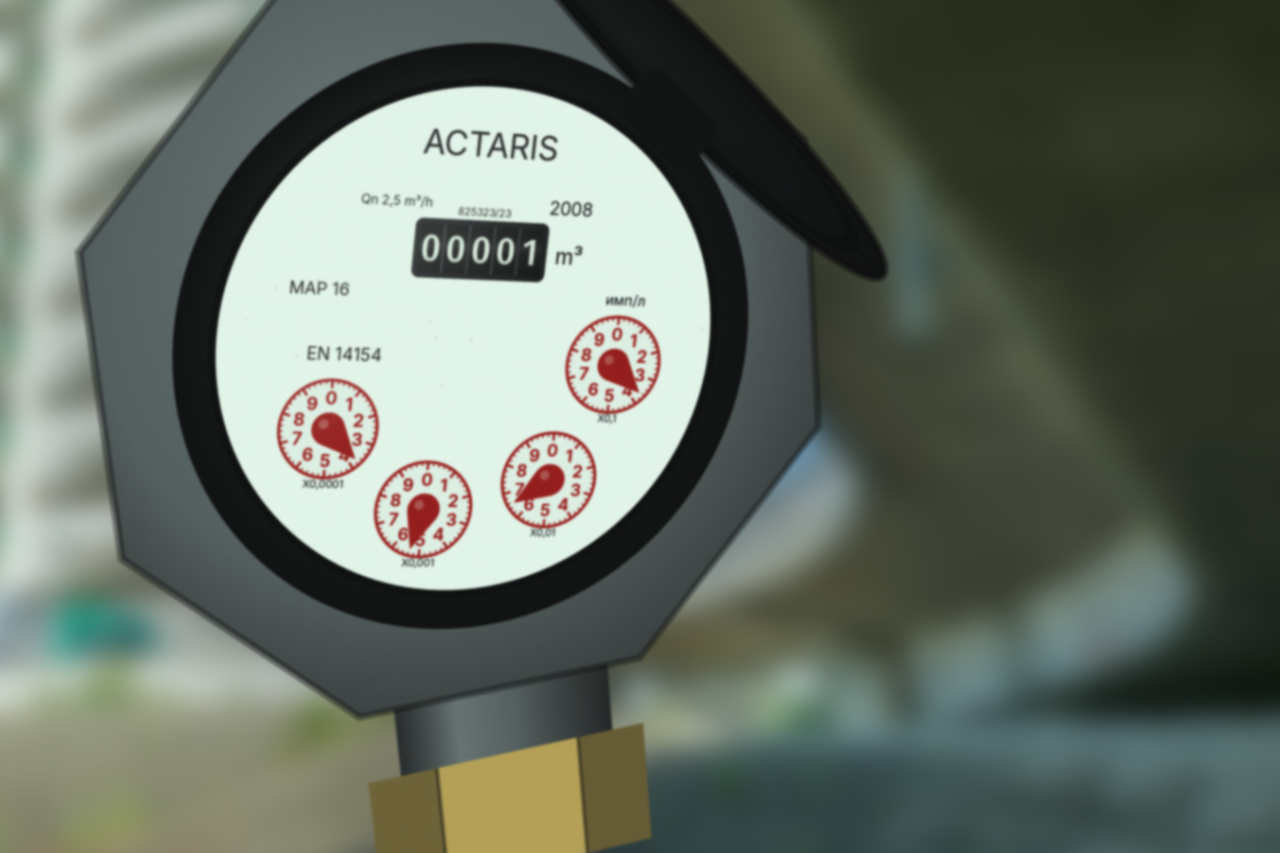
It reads 1.3653,m³
